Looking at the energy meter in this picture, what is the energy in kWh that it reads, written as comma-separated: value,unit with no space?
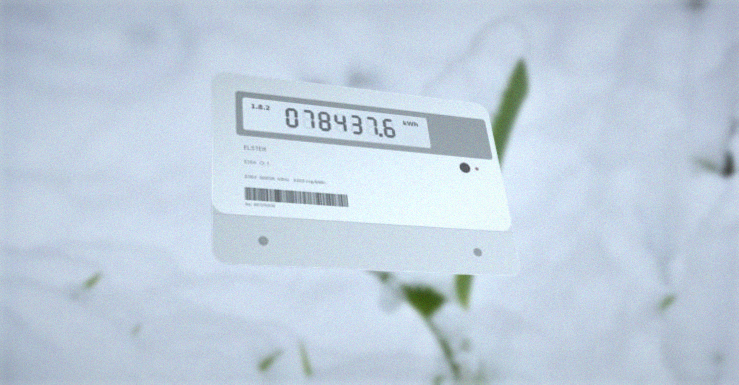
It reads 78437.6,kWh
